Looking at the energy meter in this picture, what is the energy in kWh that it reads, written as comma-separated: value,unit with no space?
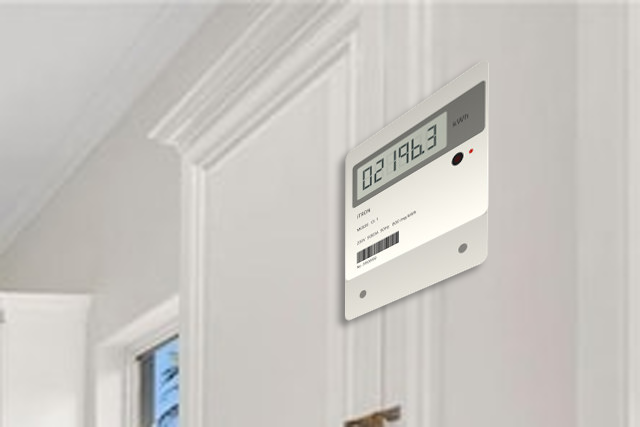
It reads 2196.3,kWh
